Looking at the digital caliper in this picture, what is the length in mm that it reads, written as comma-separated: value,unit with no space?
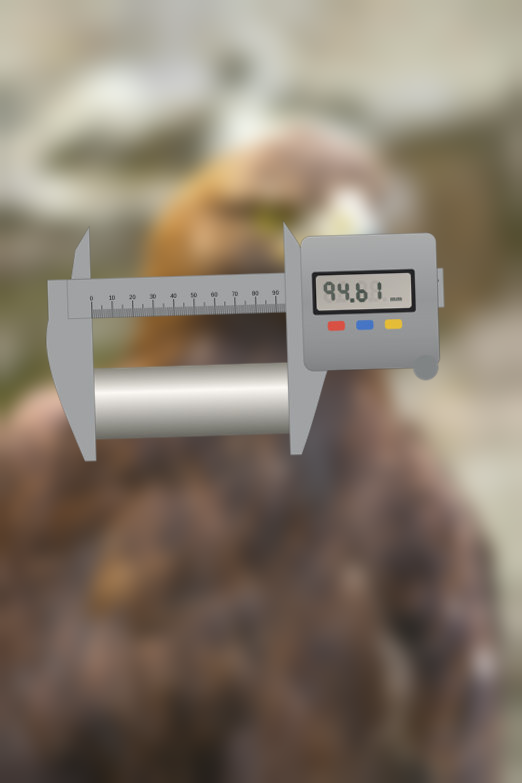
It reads 94.61,mm
